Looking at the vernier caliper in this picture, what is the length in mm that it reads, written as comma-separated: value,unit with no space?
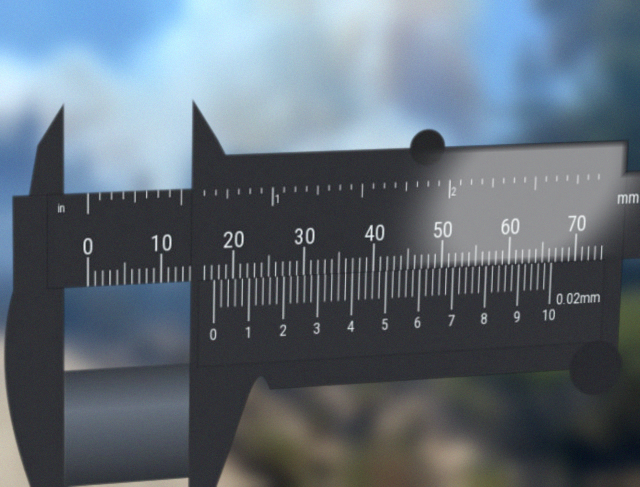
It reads 17.4,mm
